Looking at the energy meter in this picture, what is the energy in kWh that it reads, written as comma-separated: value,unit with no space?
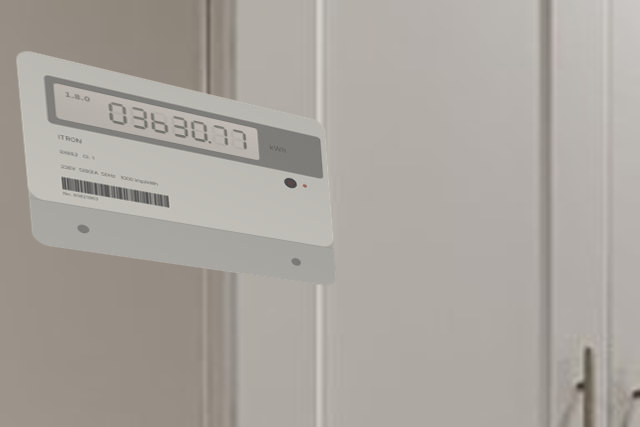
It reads 3630.77,kWh
